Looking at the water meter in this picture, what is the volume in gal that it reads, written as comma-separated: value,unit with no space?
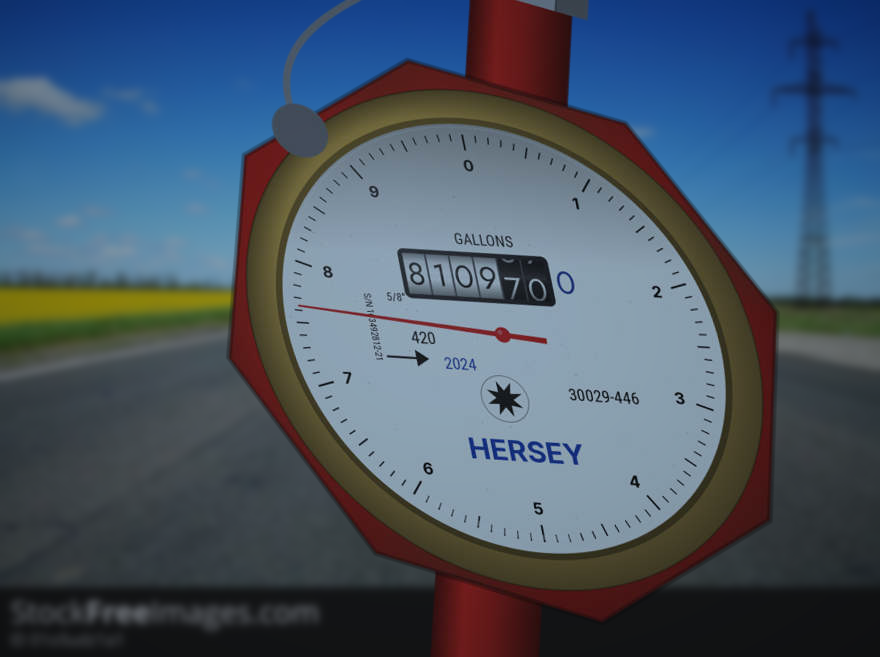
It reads 8109697.6,gal
